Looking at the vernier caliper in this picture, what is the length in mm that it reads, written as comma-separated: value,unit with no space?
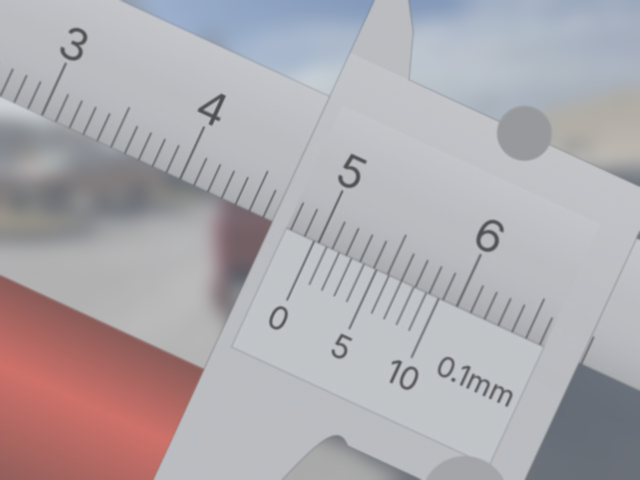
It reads 49.7,mm
